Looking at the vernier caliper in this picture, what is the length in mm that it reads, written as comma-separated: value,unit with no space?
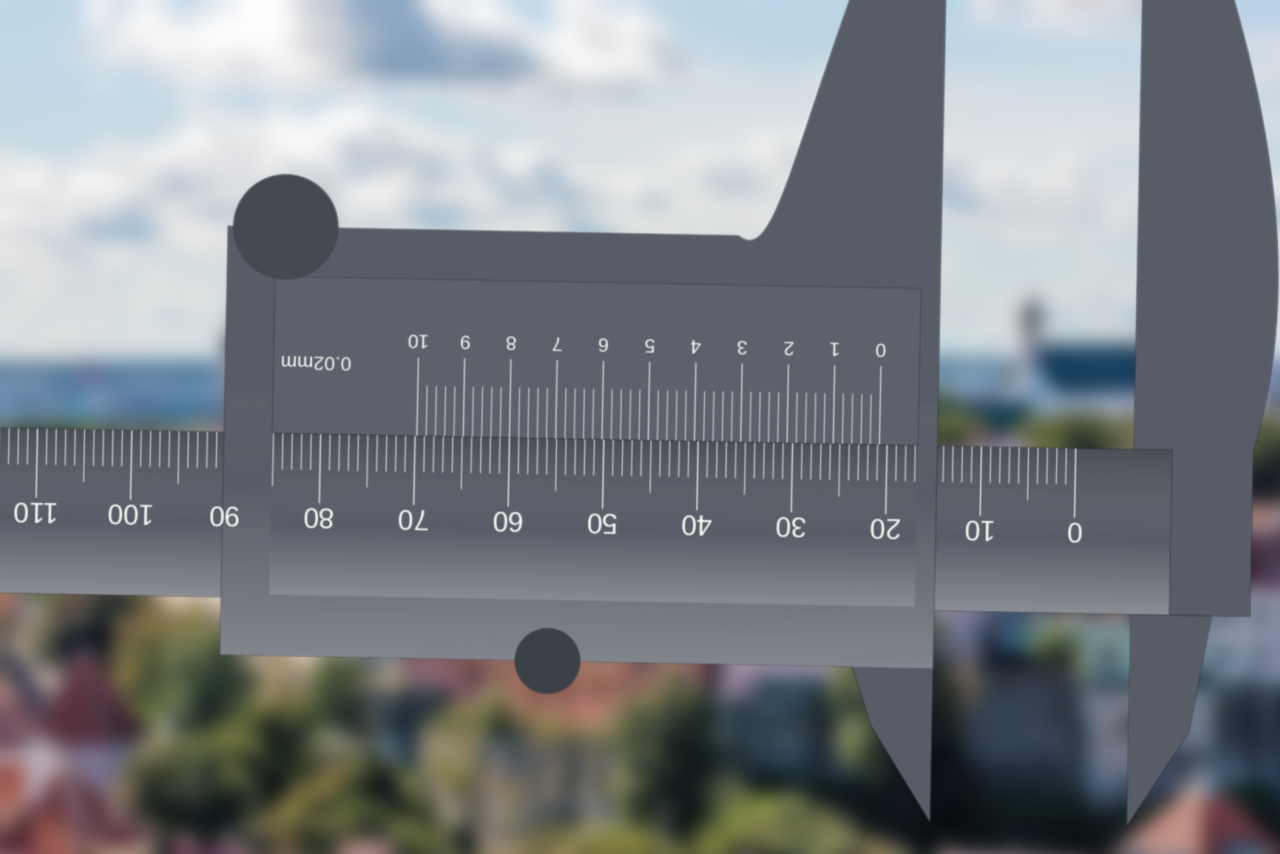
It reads 20.8,mm
